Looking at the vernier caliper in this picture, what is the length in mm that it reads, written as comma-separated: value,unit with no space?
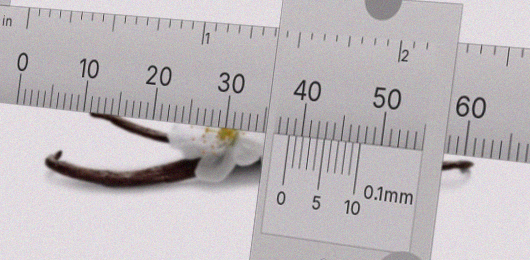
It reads 38.4,mm
